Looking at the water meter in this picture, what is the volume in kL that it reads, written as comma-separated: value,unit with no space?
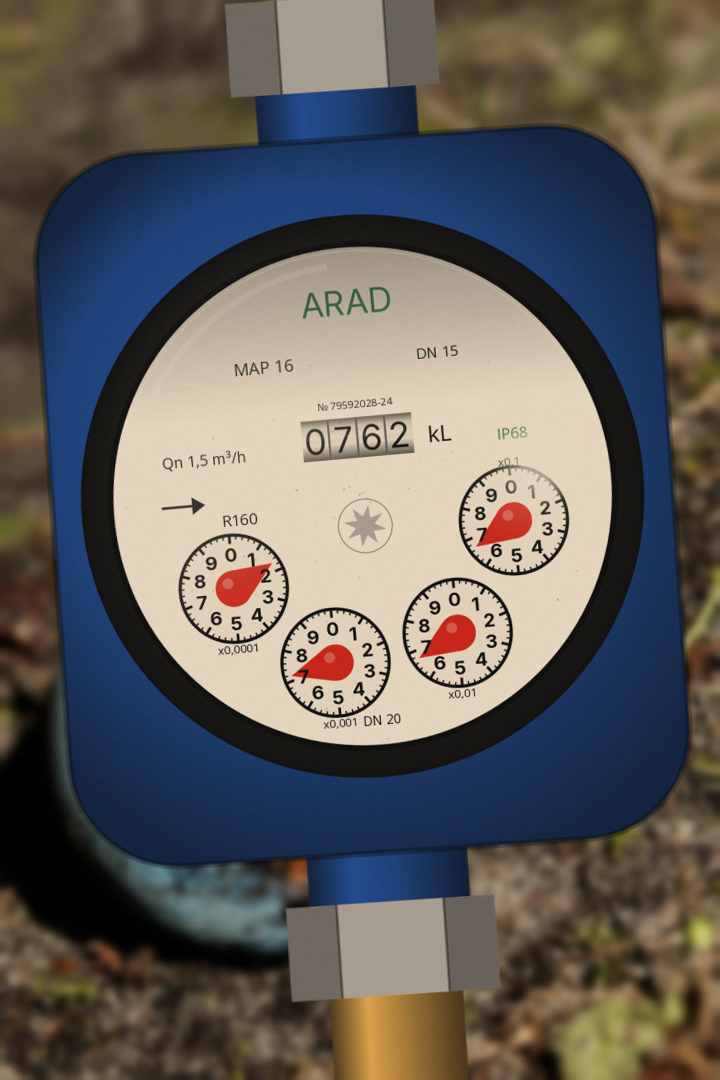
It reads 762.6671,kL
